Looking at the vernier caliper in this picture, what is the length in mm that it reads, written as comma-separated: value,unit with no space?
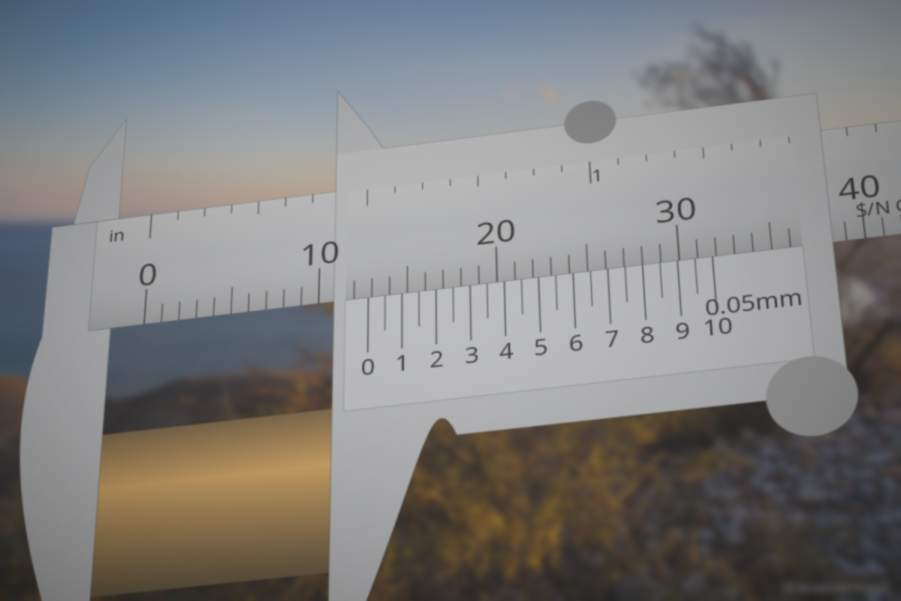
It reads 12.8,mm
